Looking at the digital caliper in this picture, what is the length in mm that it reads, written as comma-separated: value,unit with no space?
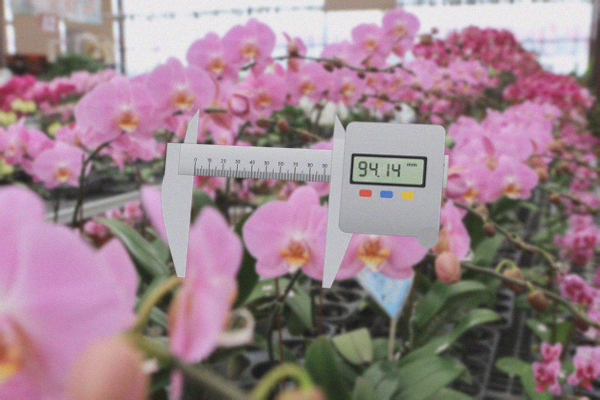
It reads 94.14,mm
